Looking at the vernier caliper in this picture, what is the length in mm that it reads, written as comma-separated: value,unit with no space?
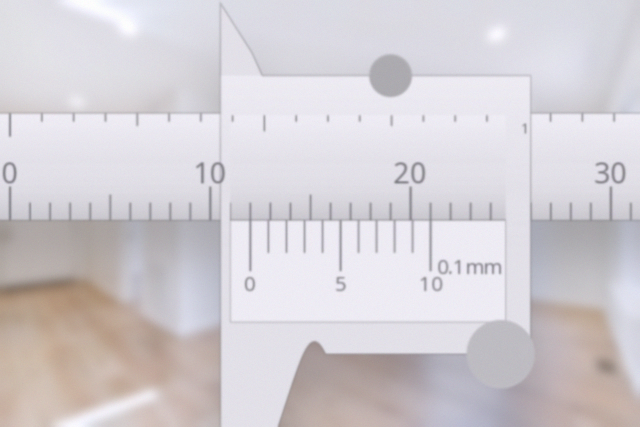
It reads 12.0,mm
